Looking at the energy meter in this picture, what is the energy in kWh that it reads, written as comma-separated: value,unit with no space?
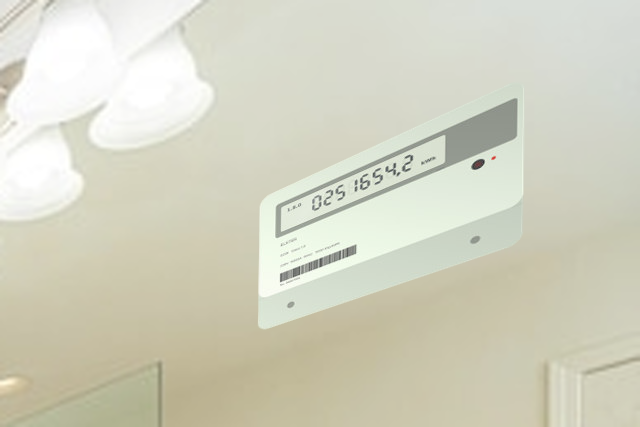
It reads 251654.2,kWh
